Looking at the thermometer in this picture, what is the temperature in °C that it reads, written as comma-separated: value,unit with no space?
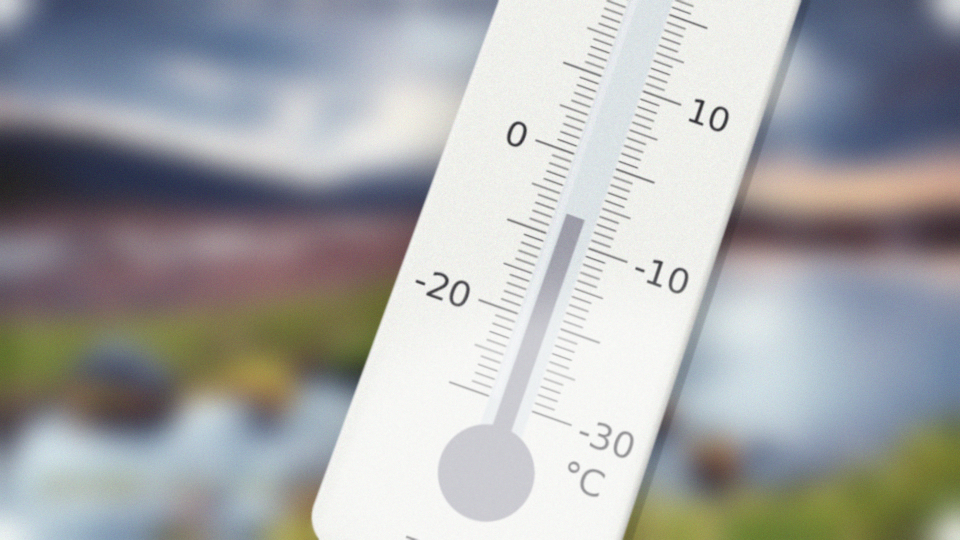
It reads -7,°C
